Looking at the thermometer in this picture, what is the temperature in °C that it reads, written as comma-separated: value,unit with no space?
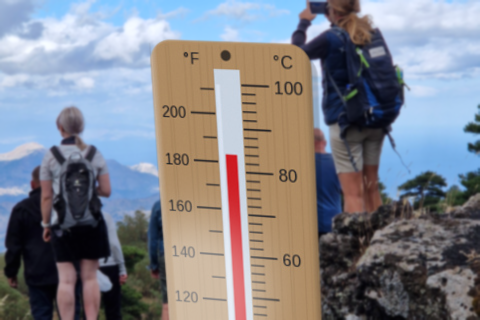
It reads 84,°C
